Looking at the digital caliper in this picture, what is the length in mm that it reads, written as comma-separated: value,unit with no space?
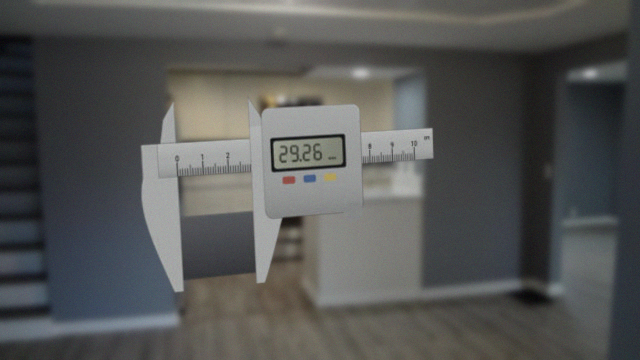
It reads 29.26,mm
